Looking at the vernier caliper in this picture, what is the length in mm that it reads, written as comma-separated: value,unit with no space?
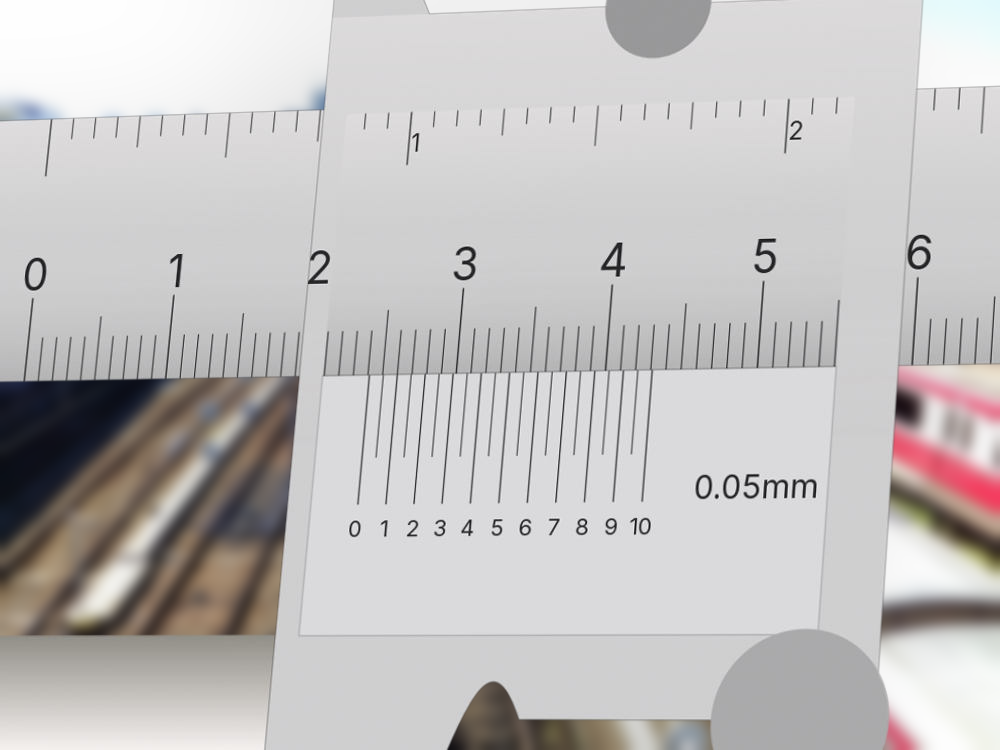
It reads 24.1,mm
